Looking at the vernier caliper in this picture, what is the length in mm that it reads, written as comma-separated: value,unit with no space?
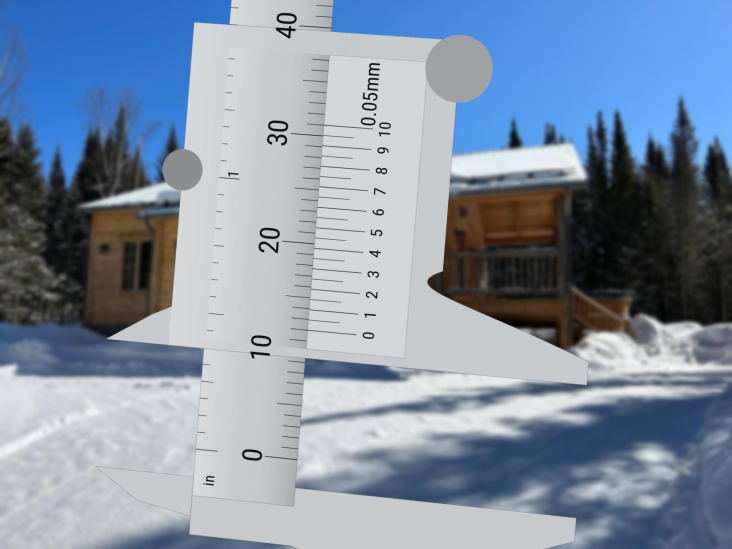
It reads 12.0,mm
